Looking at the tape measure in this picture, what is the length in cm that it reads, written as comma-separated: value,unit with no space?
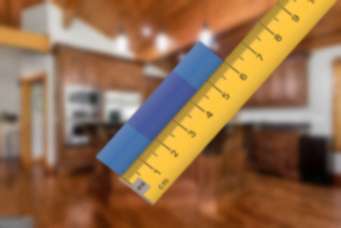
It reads 6,cm
